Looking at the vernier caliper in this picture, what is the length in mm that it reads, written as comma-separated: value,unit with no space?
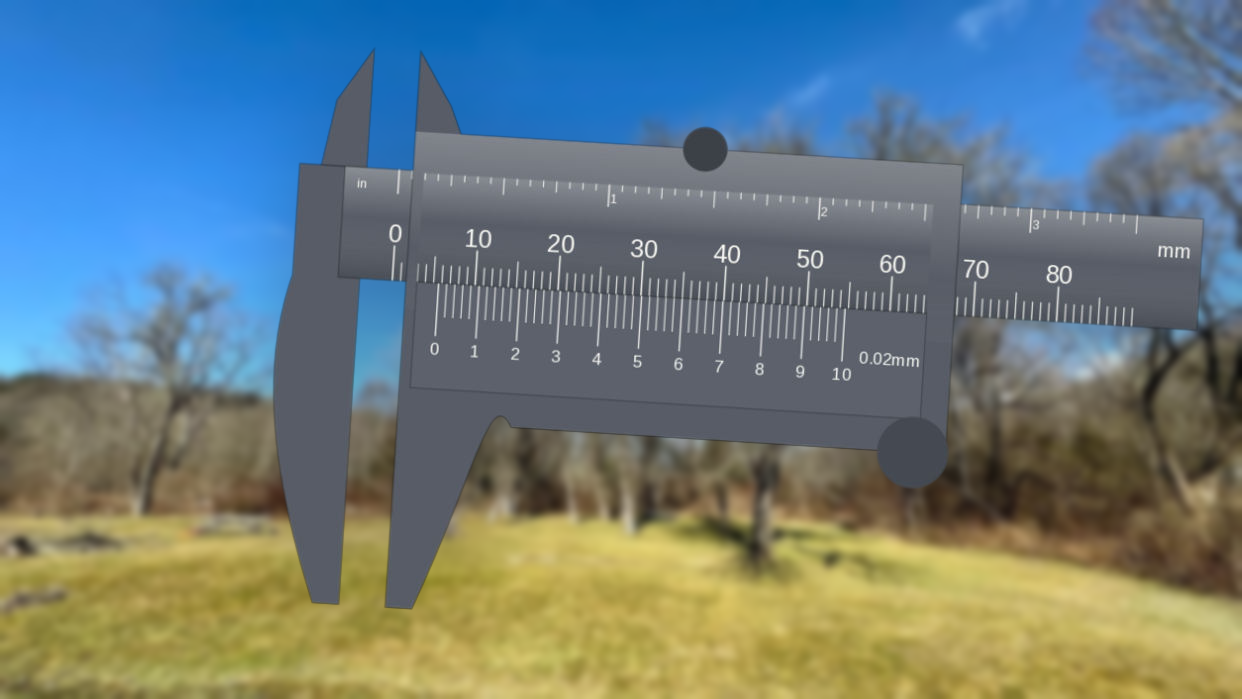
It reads 5.6,mm
